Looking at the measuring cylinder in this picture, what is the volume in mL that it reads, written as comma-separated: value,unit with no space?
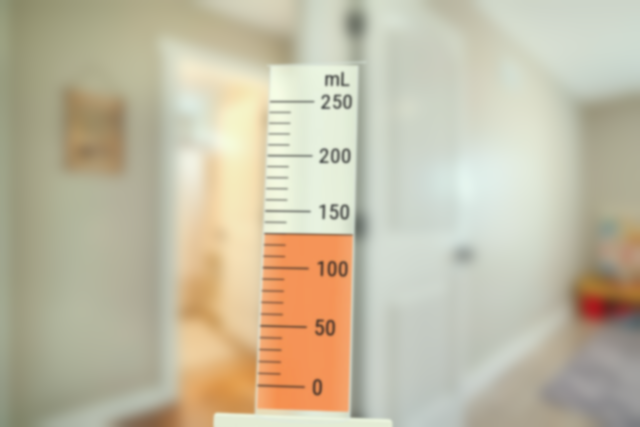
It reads 130,mL
